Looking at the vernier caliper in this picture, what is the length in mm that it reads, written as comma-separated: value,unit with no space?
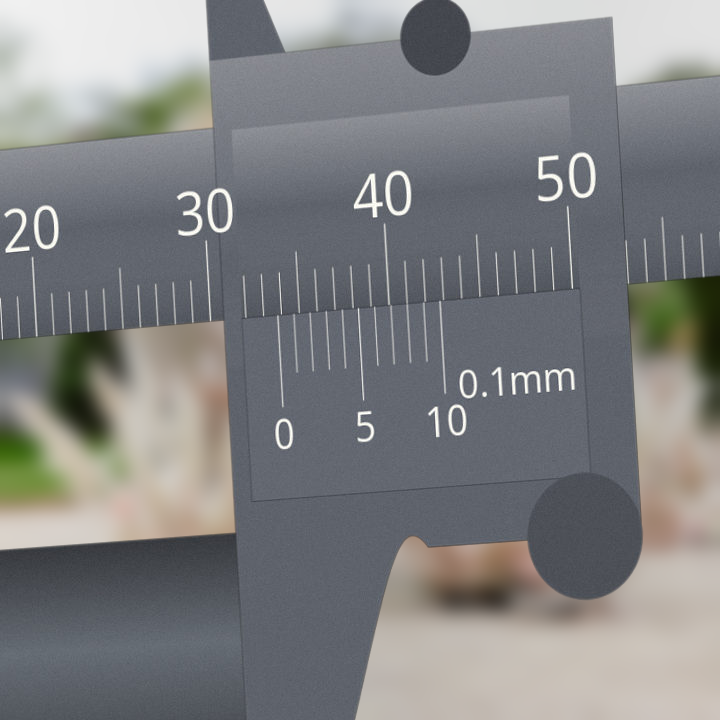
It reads 33.8,mm
